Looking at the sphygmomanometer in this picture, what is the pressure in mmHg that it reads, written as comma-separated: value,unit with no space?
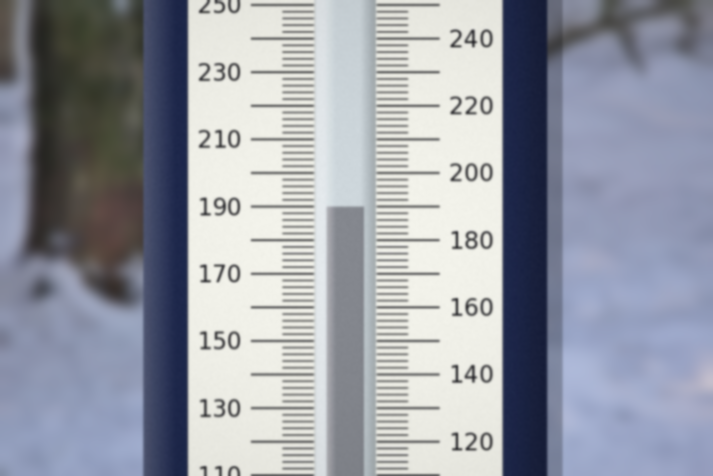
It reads 190,mmHg
